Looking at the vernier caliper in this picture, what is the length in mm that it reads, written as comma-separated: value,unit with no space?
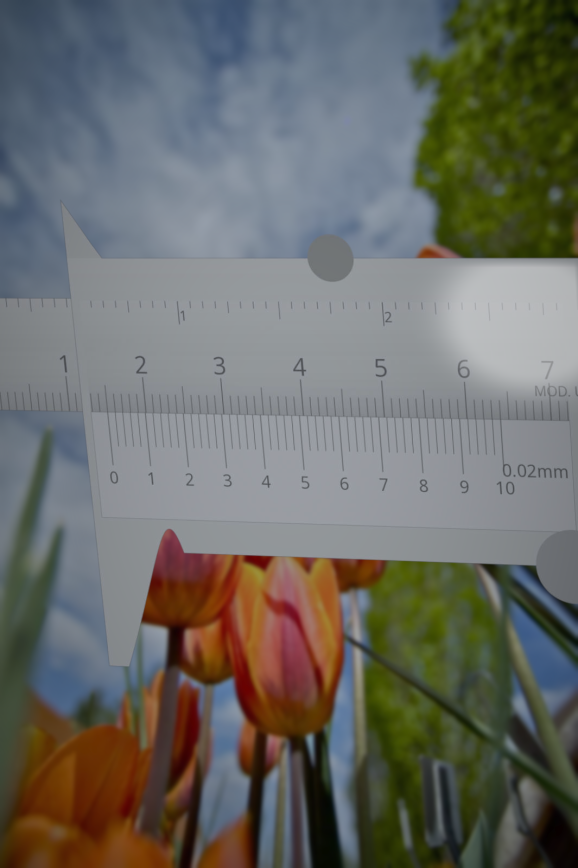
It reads 15.0,mm
